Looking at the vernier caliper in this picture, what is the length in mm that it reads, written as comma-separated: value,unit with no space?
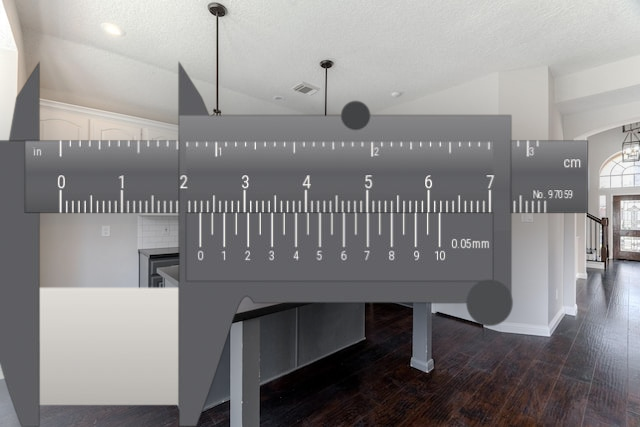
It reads 22.8,mm
